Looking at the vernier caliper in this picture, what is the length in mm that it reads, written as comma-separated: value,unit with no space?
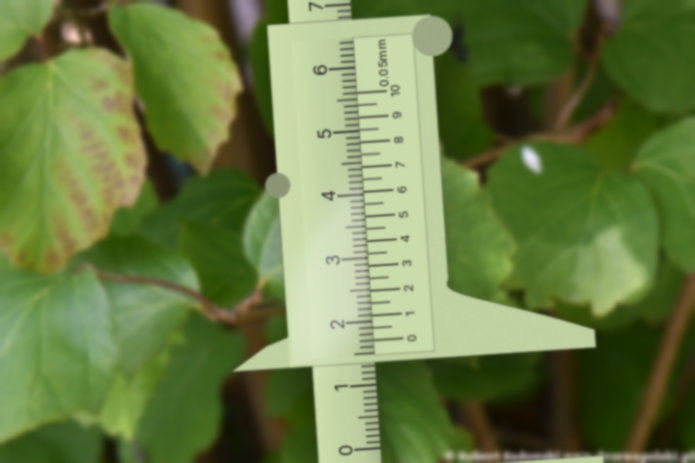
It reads 17.0,mm
